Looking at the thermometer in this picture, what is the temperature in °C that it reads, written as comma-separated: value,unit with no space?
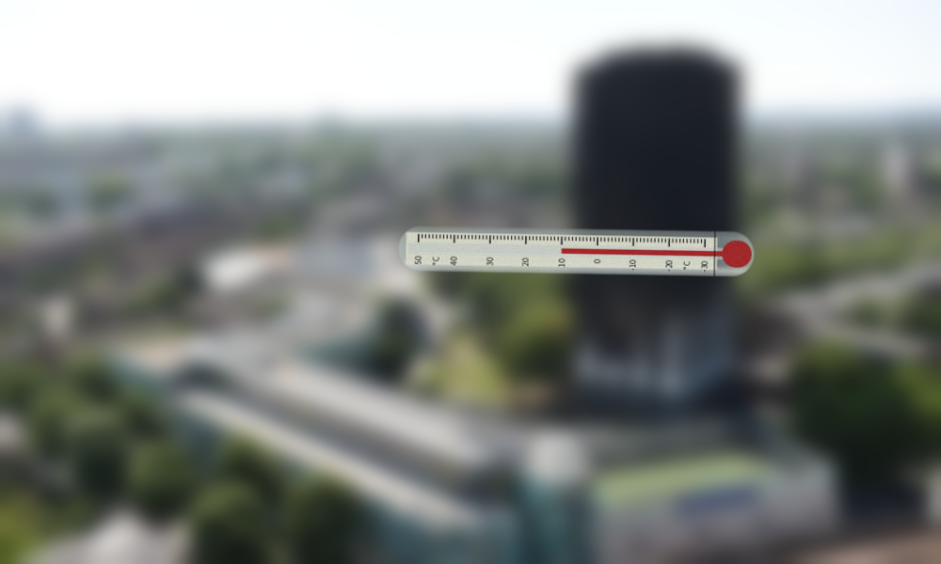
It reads 10,°C
